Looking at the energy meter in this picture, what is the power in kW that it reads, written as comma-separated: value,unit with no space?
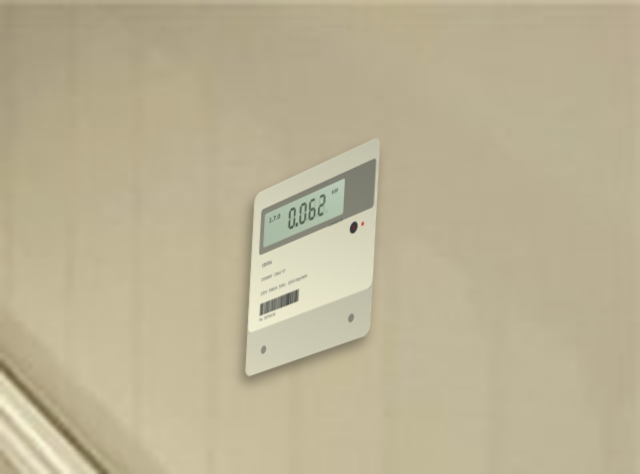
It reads 0.062,kW
